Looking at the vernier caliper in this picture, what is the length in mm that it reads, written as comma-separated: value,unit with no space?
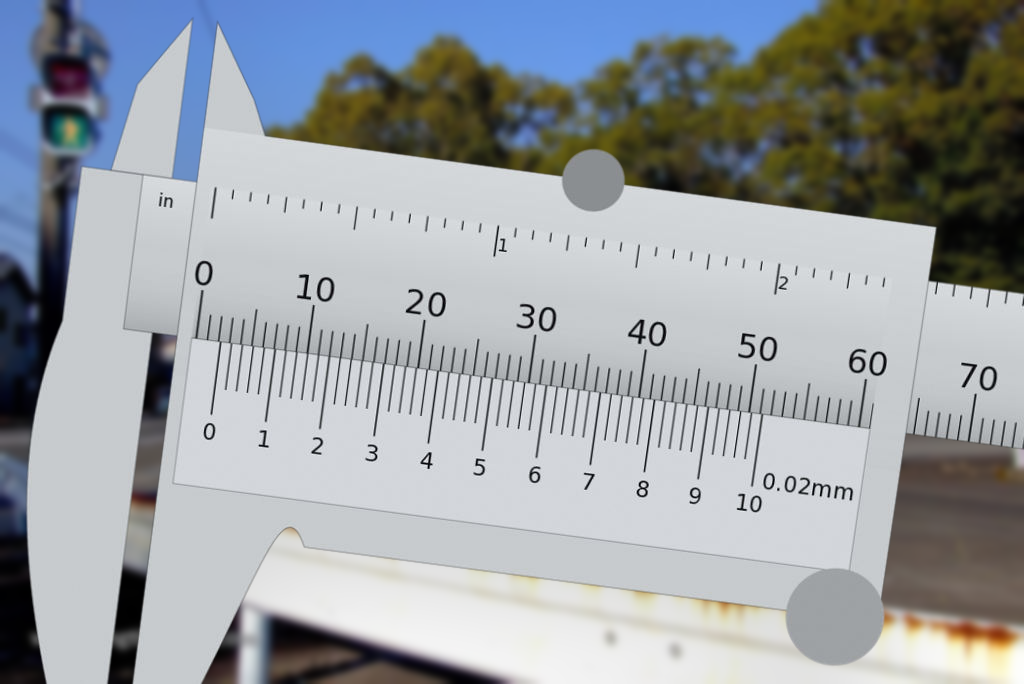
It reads 2.2,mm
